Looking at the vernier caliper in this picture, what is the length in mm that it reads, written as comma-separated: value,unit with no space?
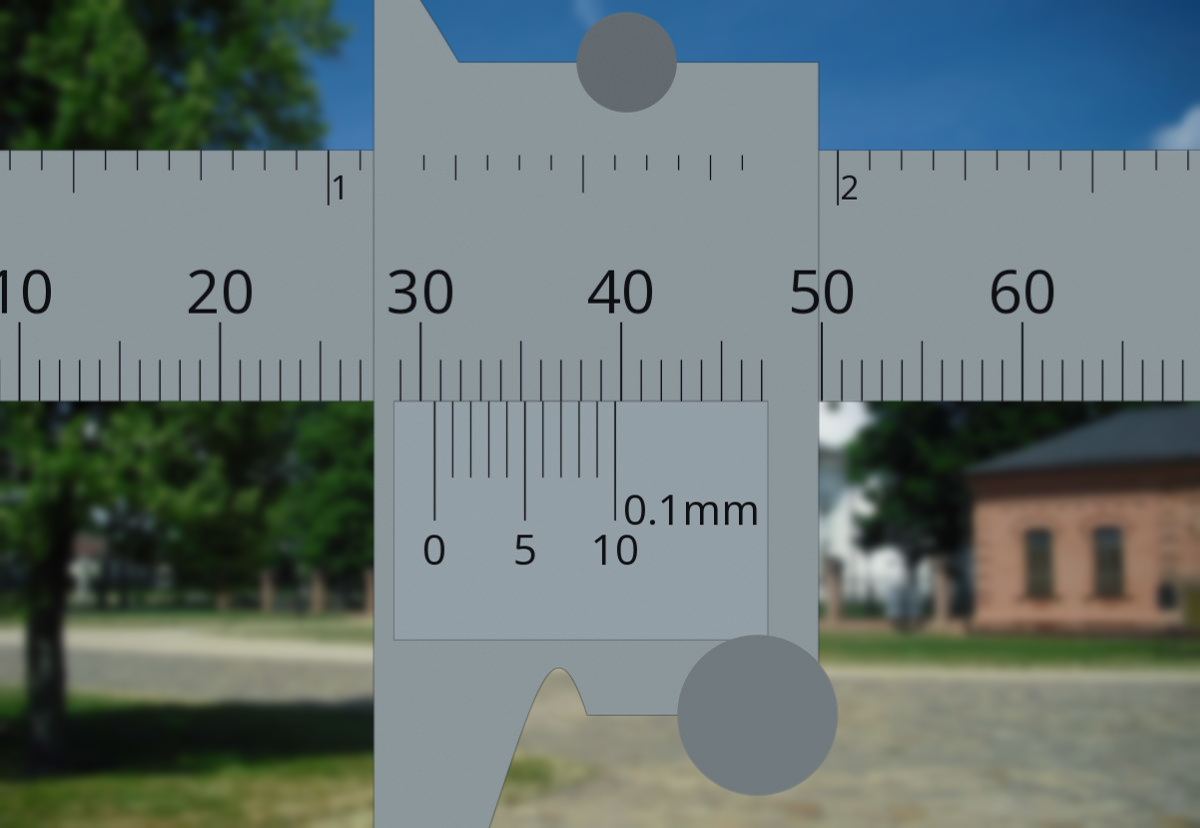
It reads 30.7,mm
